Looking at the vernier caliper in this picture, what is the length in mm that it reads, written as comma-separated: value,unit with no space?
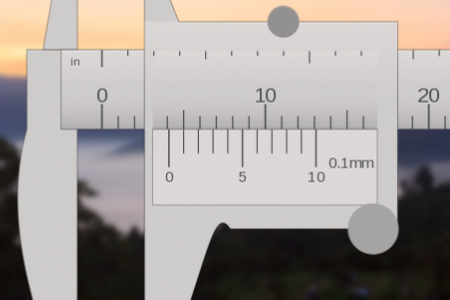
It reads 4.1,mm
